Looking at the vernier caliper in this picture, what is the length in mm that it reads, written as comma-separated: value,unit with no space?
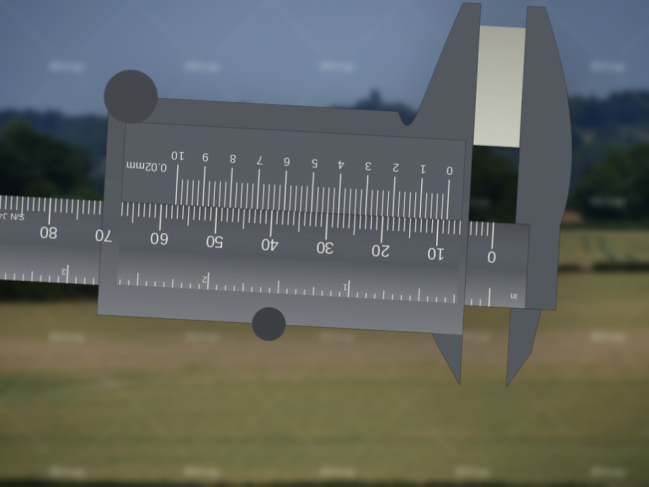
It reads 8.4,mm
